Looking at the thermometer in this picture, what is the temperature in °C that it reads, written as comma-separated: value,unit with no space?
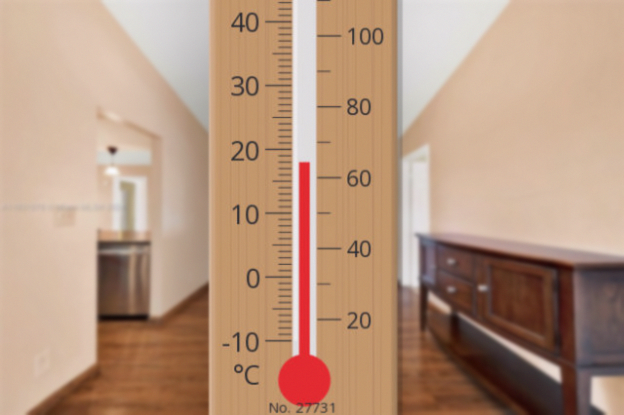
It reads 18,°C
